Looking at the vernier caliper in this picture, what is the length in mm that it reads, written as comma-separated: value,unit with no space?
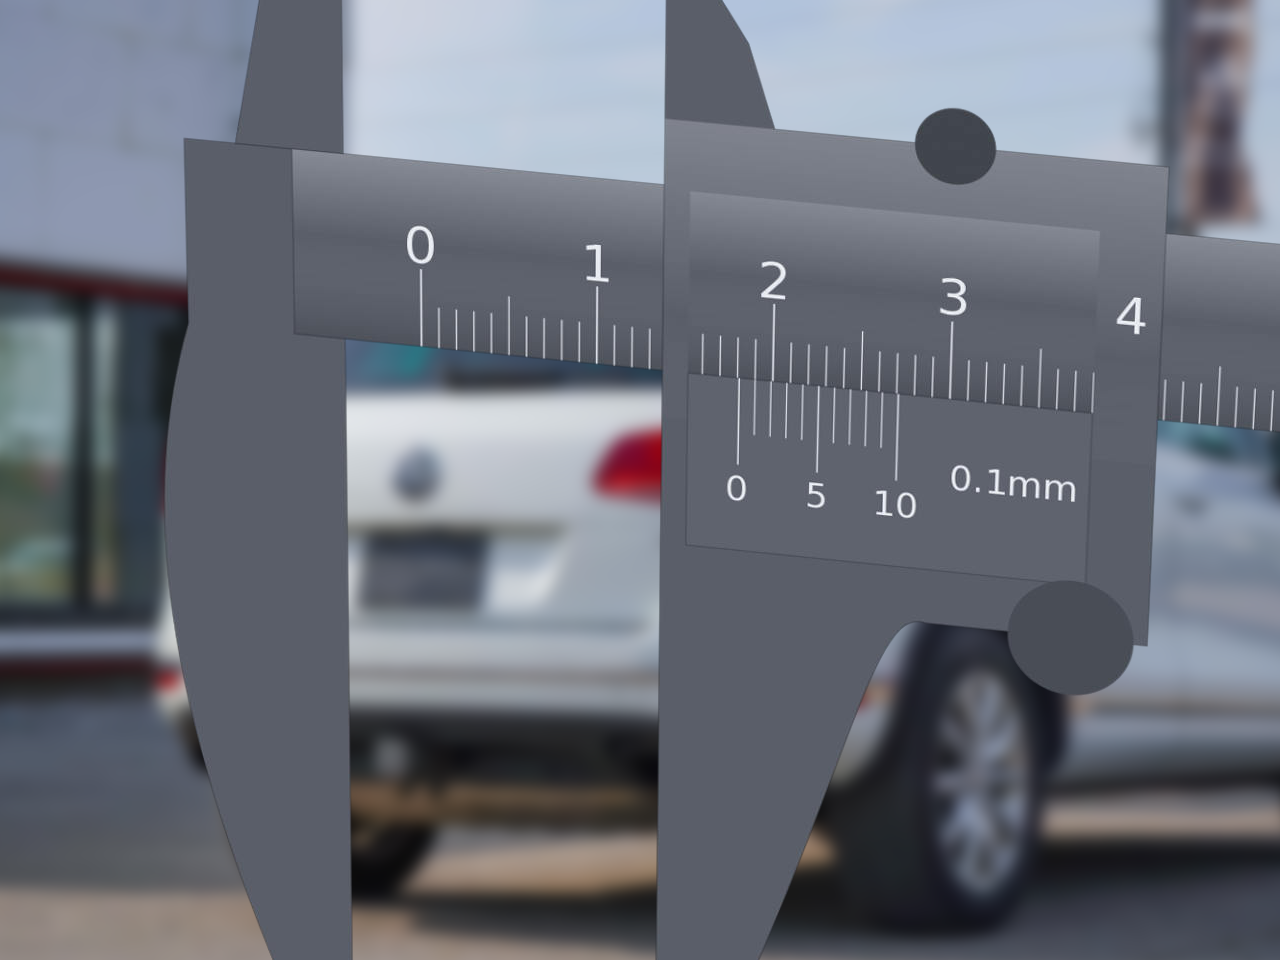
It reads 18.1,mm
